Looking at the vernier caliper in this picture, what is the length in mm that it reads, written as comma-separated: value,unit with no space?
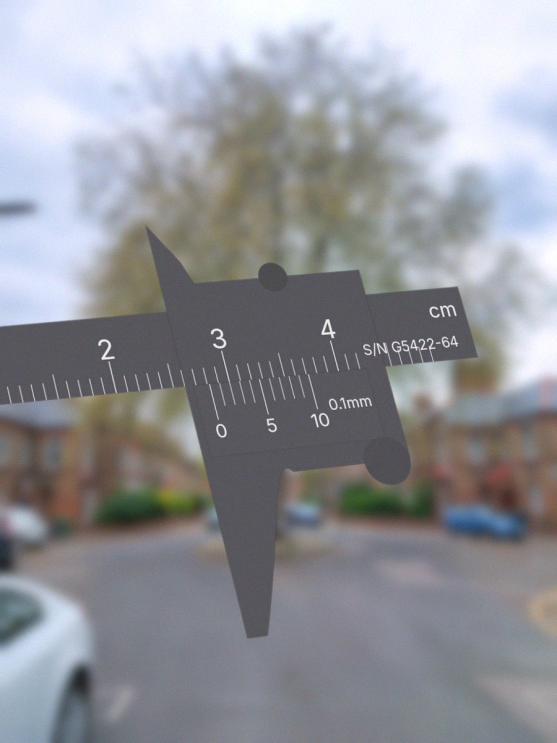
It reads 28.2,mm
